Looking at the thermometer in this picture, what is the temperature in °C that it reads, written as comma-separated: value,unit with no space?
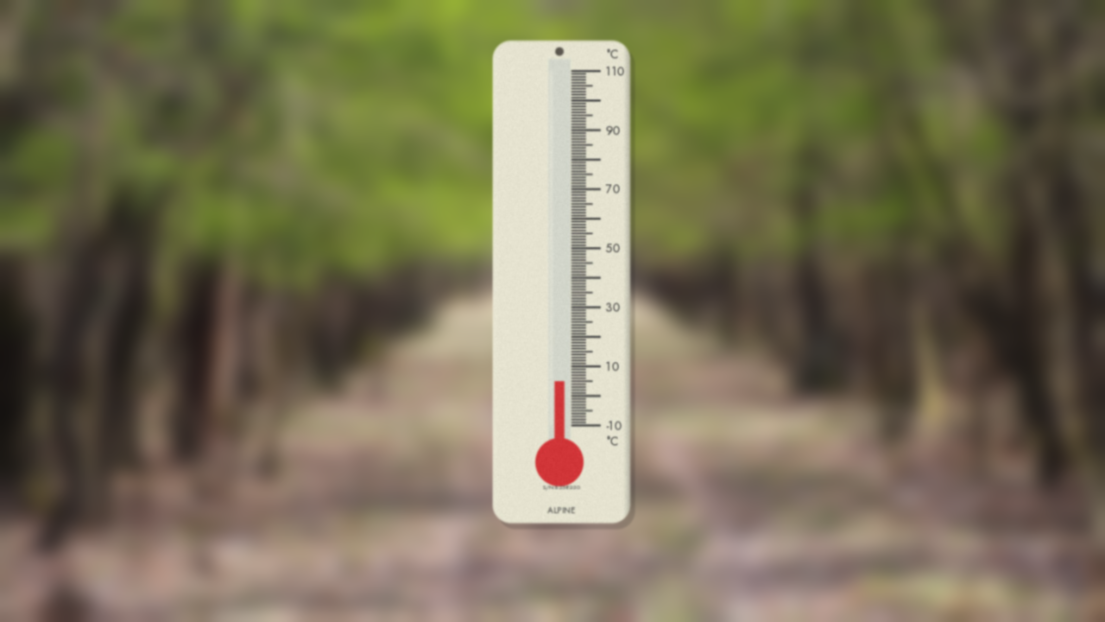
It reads 5,°C
